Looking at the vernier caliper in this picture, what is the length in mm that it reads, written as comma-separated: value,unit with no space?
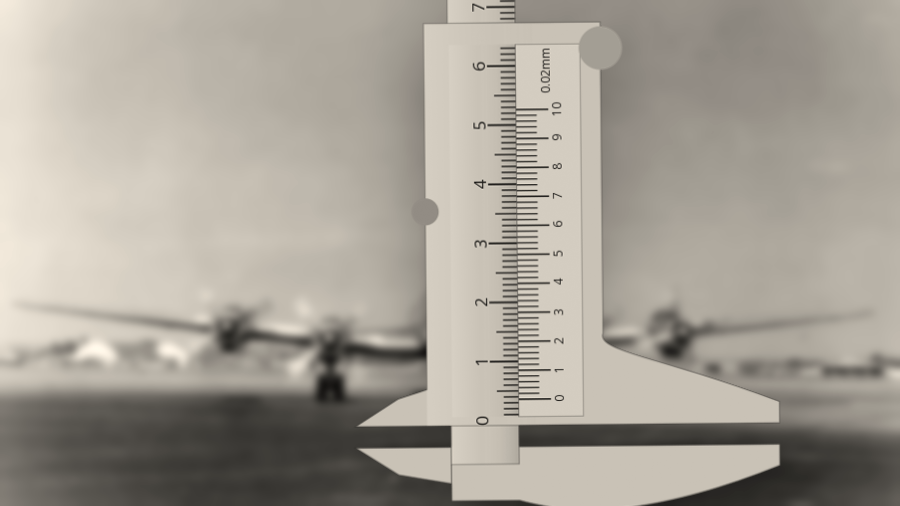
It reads 3.6,mm
